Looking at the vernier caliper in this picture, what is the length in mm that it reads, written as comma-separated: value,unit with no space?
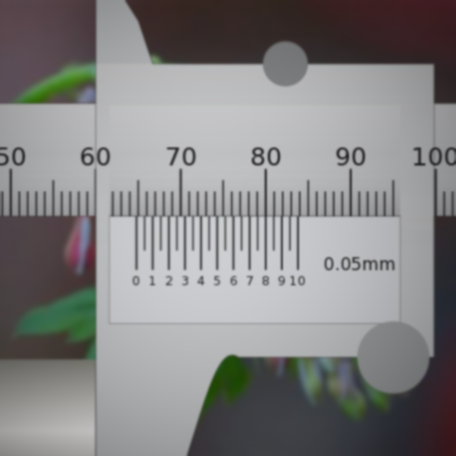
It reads 64.8,mm
